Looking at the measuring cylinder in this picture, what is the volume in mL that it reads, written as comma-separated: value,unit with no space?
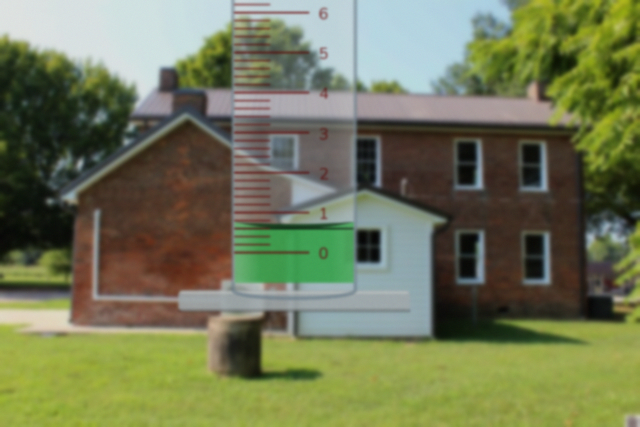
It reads 0.6,mL
